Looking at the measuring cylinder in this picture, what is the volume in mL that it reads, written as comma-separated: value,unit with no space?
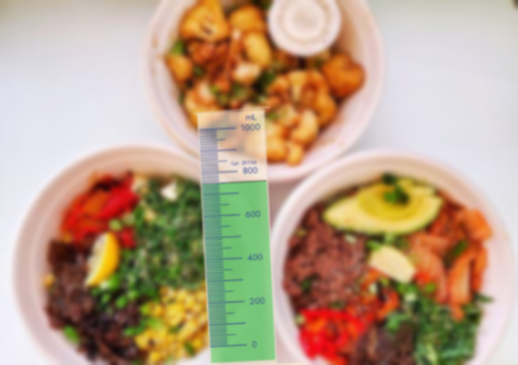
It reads 750,mL
